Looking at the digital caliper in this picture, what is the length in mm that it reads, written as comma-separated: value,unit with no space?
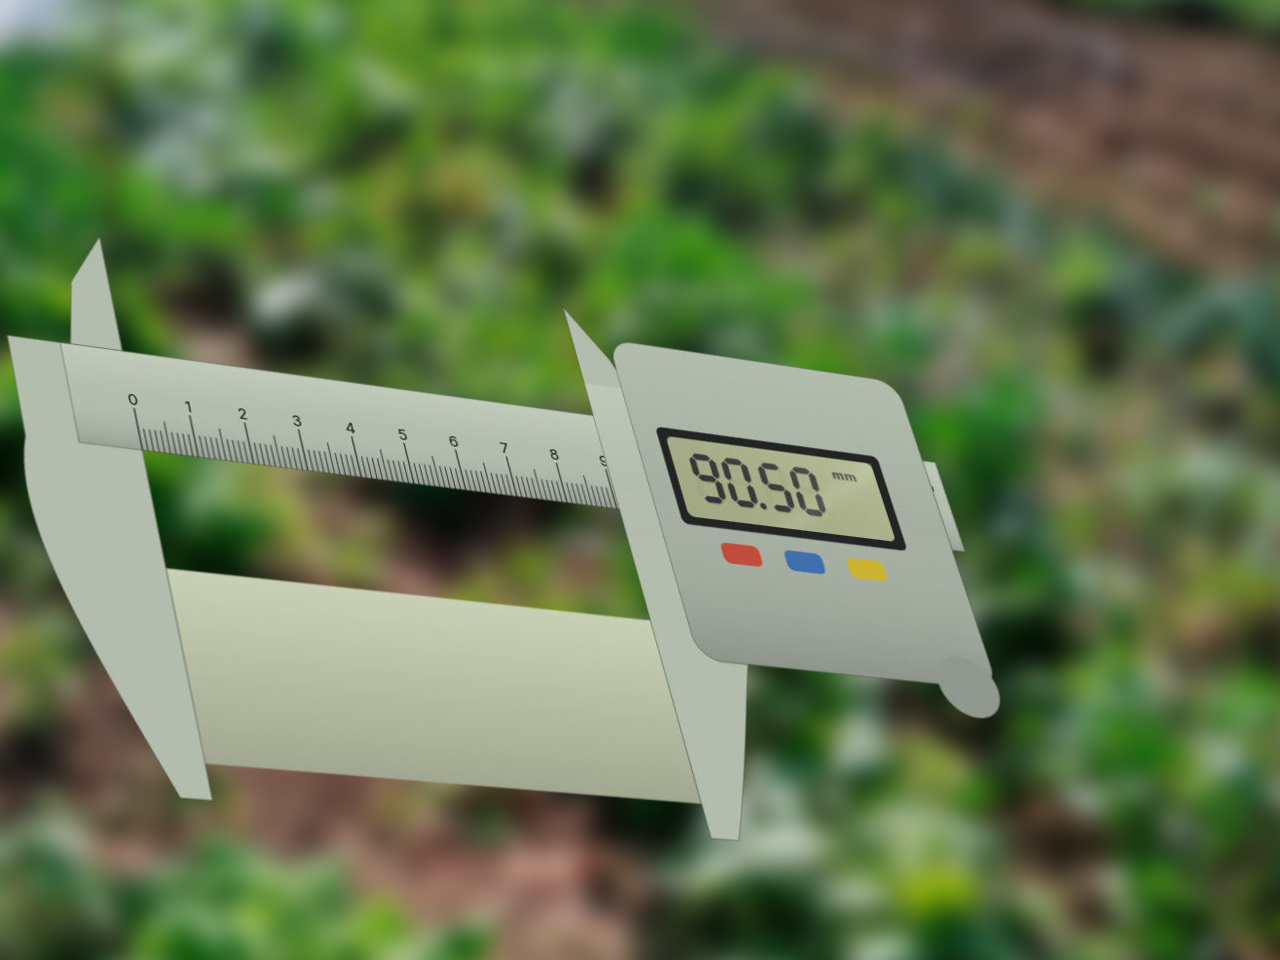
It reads 90.50,mm
